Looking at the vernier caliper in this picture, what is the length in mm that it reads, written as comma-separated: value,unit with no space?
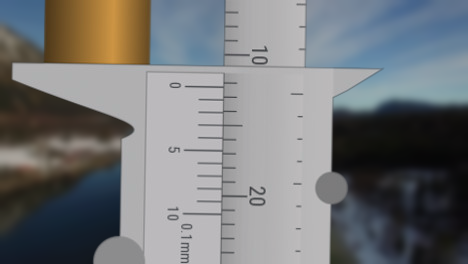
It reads 12.3,mm
